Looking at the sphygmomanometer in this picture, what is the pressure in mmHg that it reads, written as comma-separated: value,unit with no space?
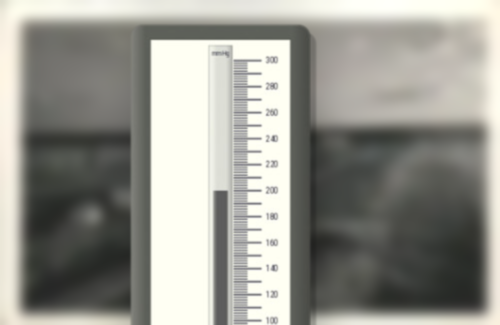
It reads 200,mmHg
